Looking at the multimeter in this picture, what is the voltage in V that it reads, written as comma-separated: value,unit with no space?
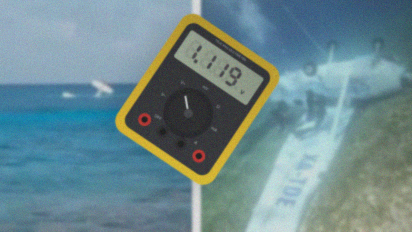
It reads 1.119,V
